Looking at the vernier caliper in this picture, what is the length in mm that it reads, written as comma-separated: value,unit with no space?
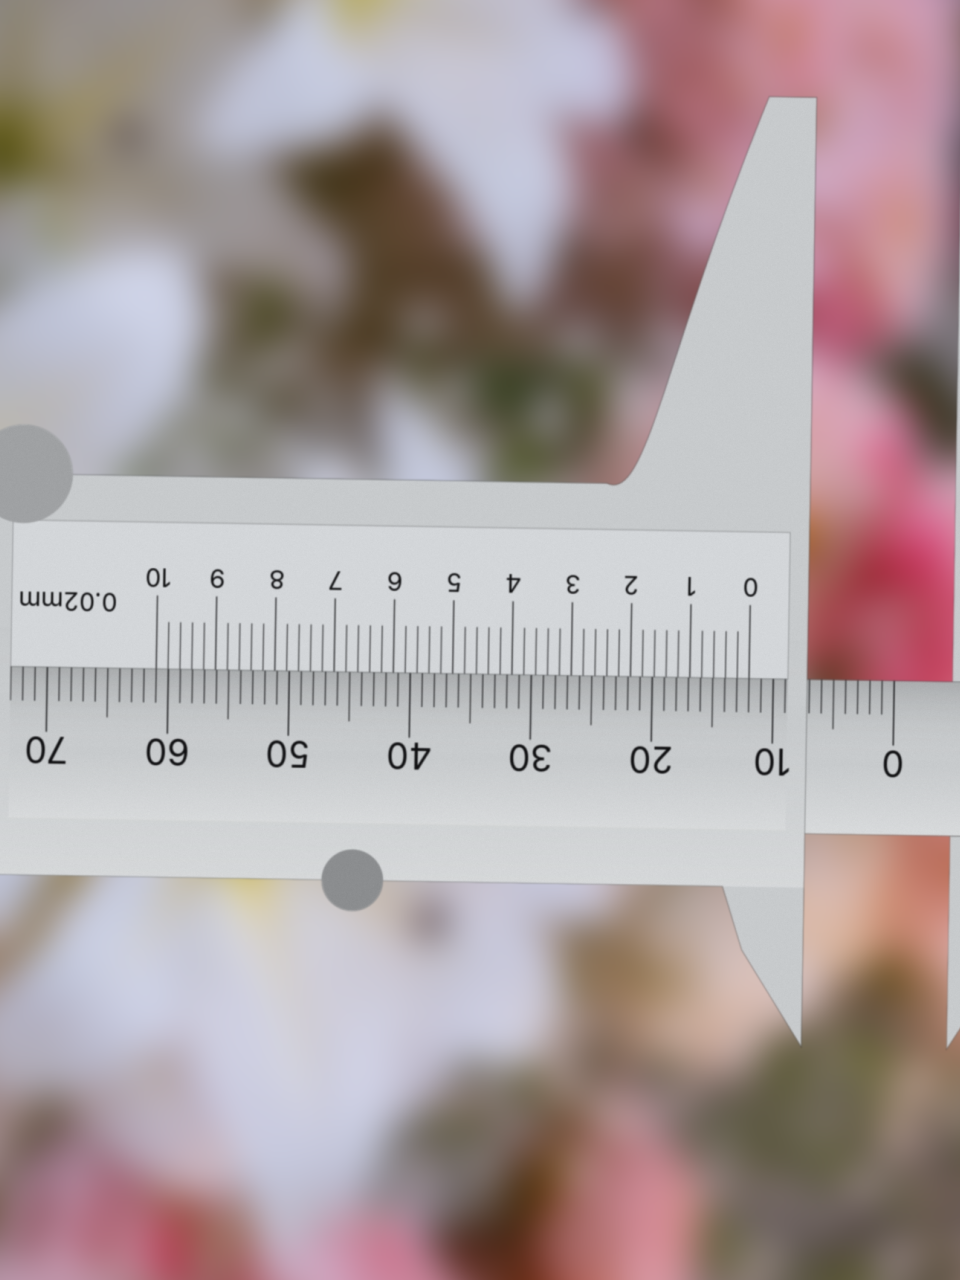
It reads 12.0,mm
